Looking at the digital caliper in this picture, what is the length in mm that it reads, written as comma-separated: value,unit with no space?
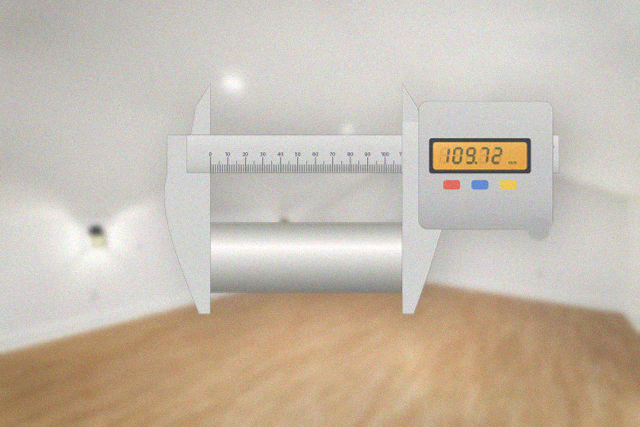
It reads 109.72,mm
